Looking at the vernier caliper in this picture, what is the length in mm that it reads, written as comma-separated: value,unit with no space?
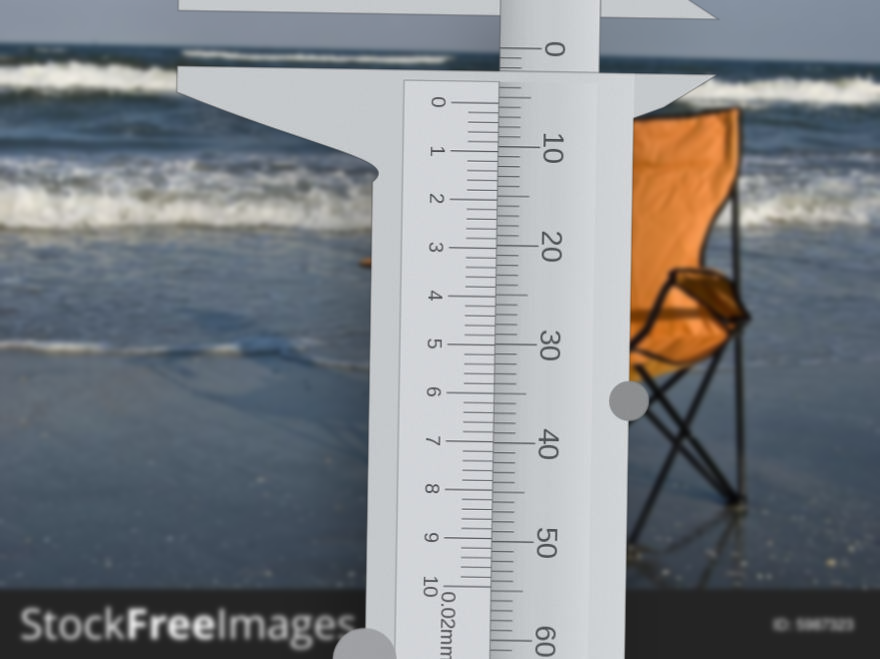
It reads 5.6,mm
